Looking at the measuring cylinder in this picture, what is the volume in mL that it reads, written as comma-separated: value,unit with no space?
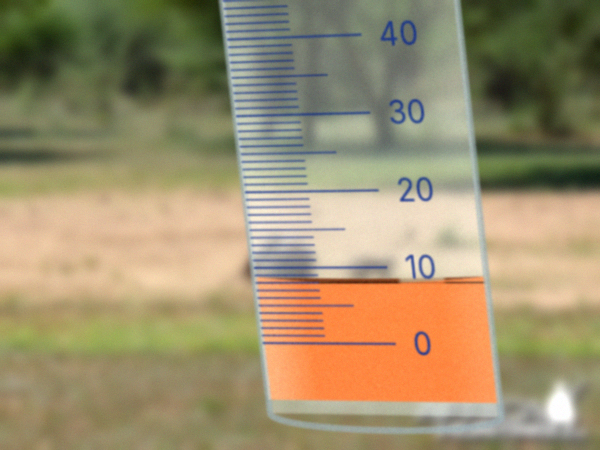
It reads 8,mL
